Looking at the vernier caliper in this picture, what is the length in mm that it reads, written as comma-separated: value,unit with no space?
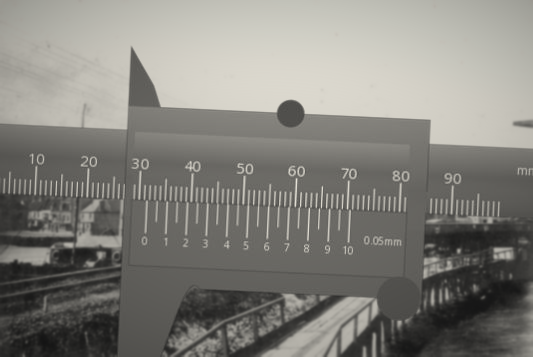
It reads 31.5,mm
